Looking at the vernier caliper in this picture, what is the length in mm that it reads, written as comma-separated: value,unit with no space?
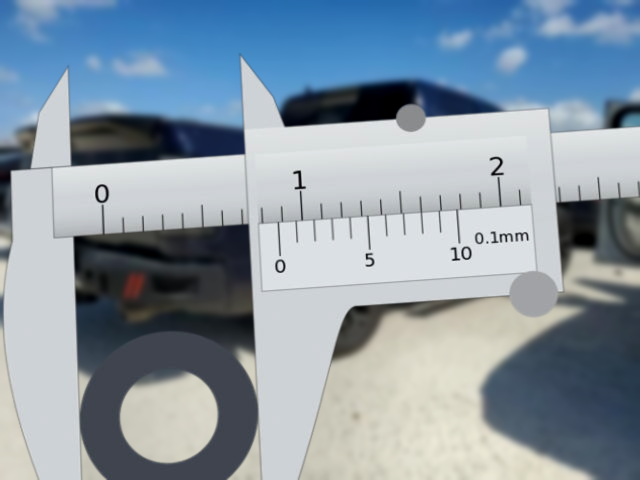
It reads 8.8,mm
